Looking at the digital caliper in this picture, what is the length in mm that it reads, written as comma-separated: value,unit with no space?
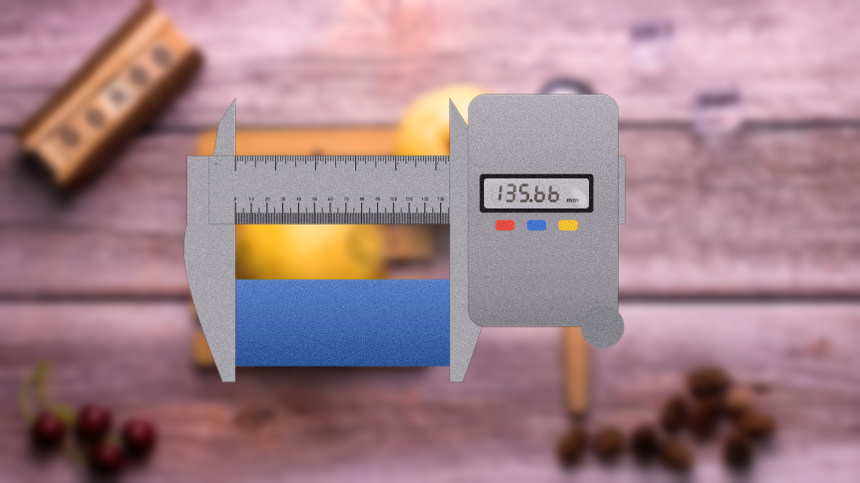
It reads 135.66,mm
